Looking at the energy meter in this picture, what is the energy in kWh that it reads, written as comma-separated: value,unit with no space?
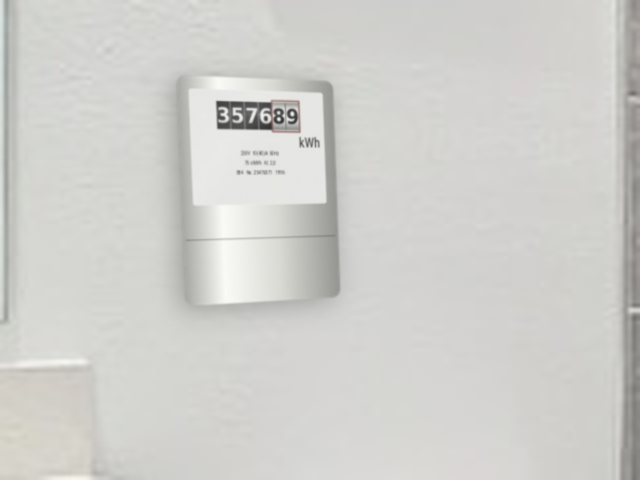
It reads 3576.89,kWh
